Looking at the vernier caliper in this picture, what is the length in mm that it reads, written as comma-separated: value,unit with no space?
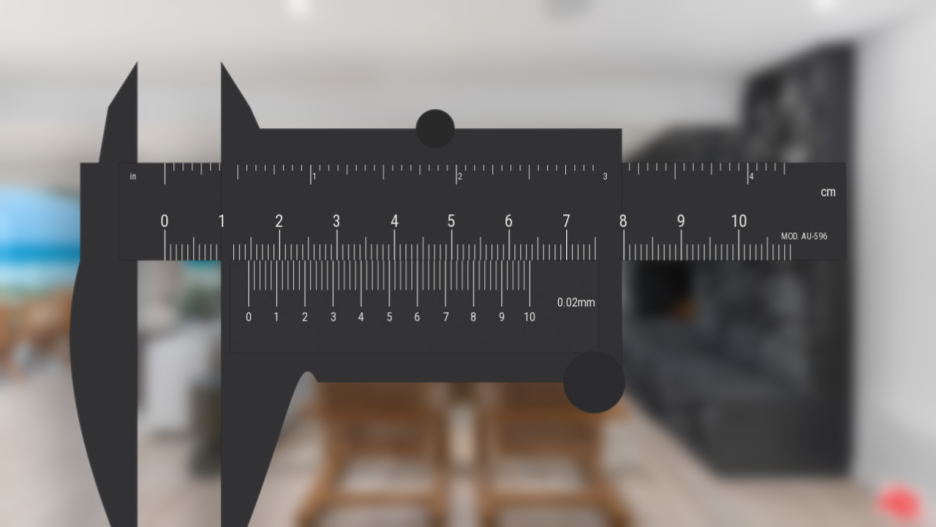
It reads 14.6,mm
